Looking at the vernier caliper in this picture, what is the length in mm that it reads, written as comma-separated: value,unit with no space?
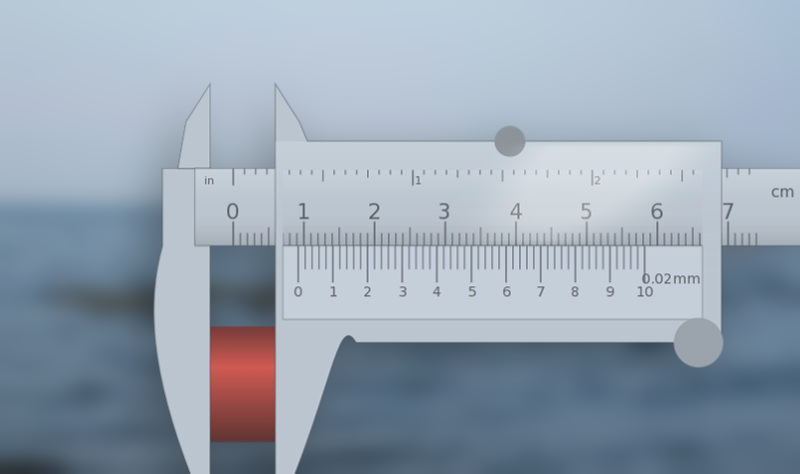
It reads 9.2,mm
